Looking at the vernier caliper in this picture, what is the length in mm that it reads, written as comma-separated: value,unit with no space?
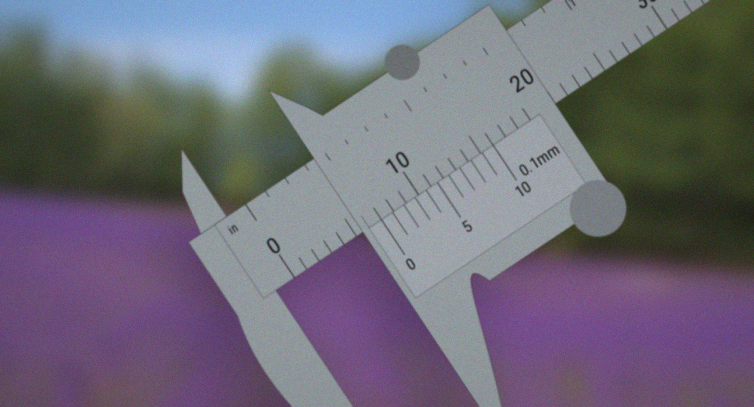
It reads 7.0,mm
